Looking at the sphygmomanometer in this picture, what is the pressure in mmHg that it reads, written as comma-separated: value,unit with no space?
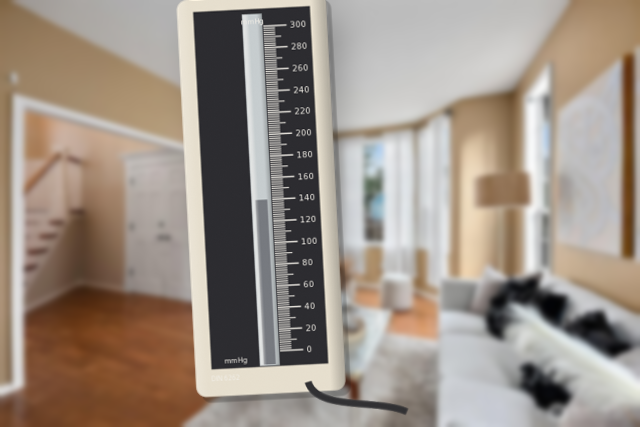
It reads 140,mmHg
